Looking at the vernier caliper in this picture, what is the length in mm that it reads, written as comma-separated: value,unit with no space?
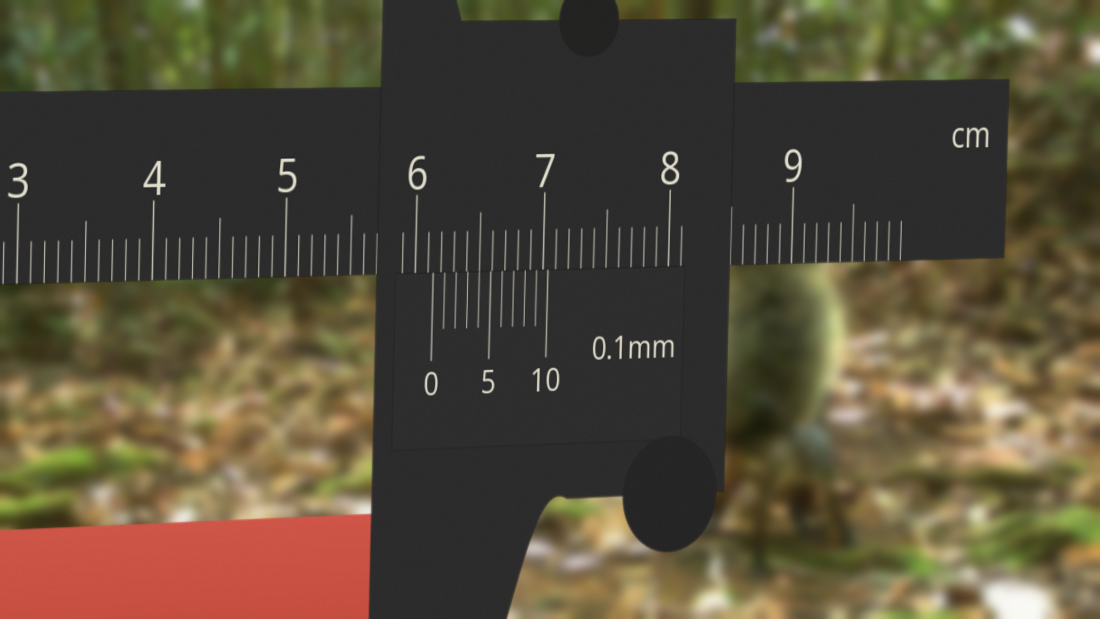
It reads 61.4,mm
